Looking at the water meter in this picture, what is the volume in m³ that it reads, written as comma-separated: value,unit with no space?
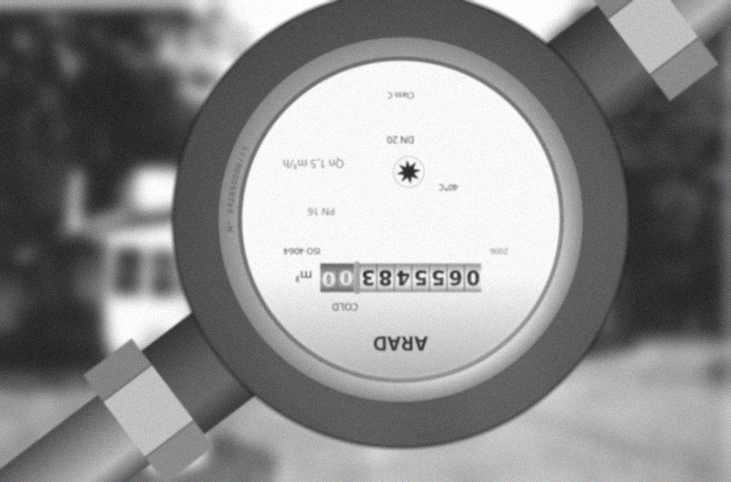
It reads 655483.00,m³
